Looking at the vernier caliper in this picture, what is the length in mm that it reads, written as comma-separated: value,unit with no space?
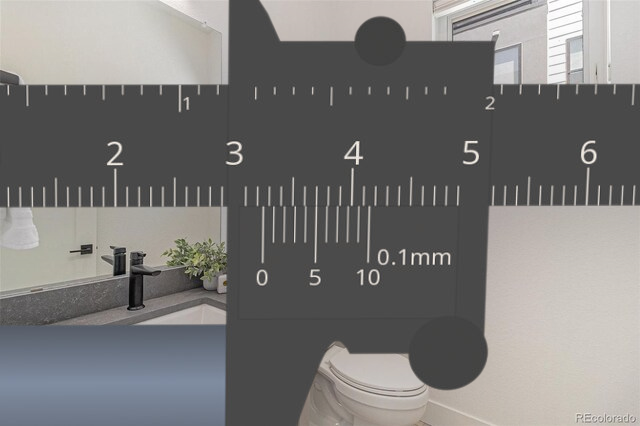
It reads 32.5,mm
